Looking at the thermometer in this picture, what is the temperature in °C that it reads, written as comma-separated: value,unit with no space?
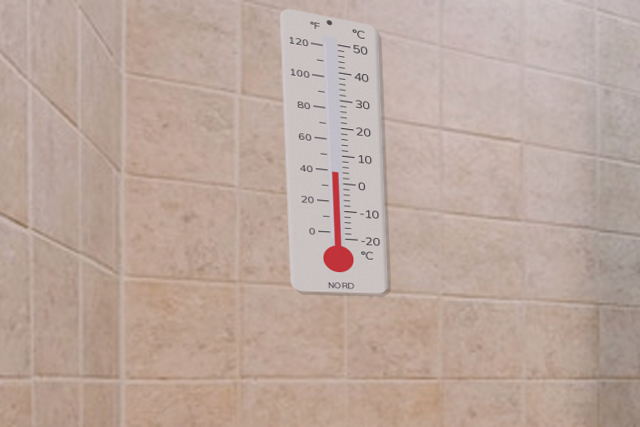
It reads 4,°C
